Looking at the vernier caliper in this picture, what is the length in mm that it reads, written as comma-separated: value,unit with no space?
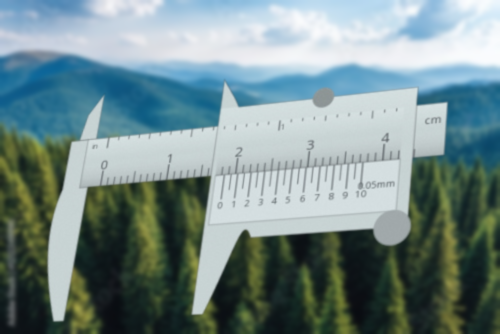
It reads 18.4,mm
